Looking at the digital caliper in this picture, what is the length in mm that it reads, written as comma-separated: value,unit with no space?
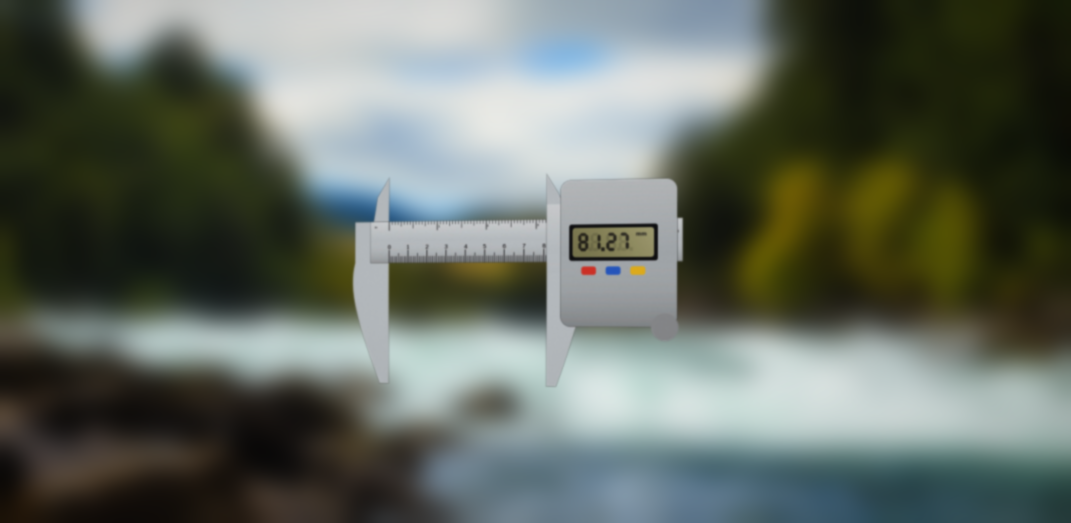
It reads 81.27,mm
